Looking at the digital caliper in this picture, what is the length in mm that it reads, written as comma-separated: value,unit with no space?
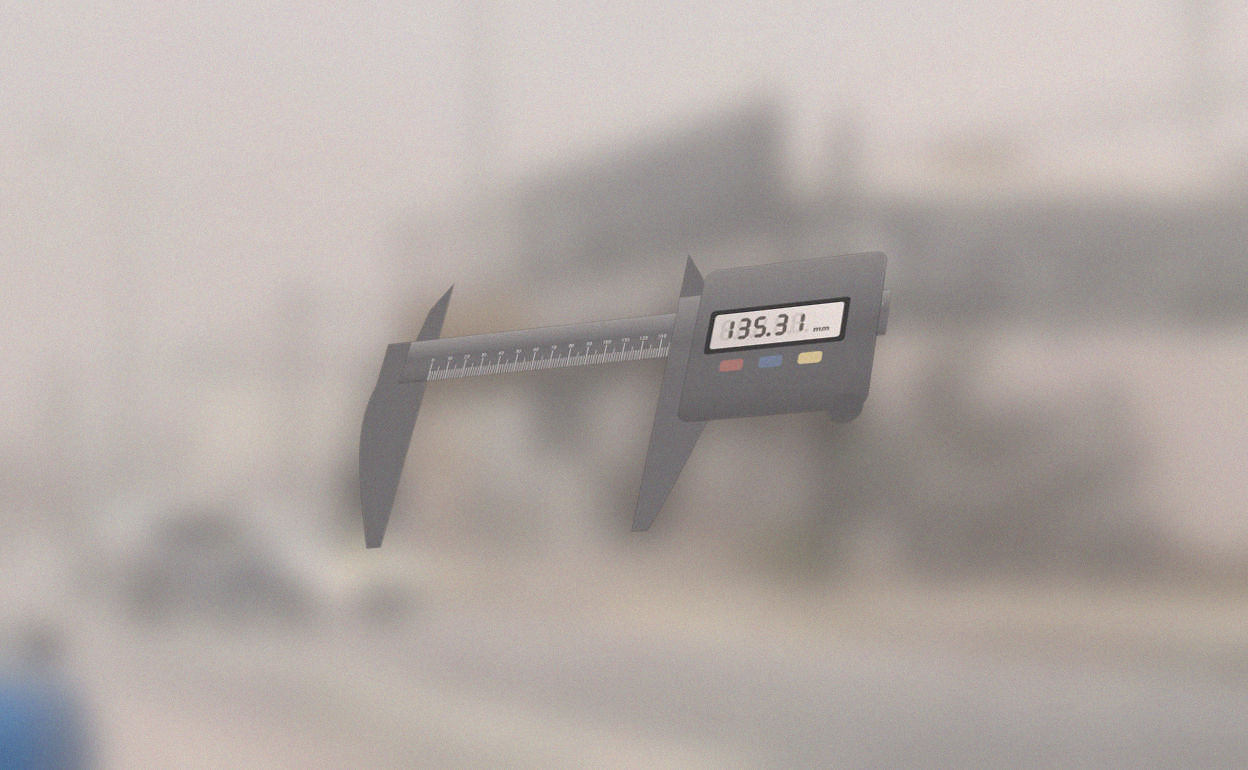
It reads 135.31,mm
